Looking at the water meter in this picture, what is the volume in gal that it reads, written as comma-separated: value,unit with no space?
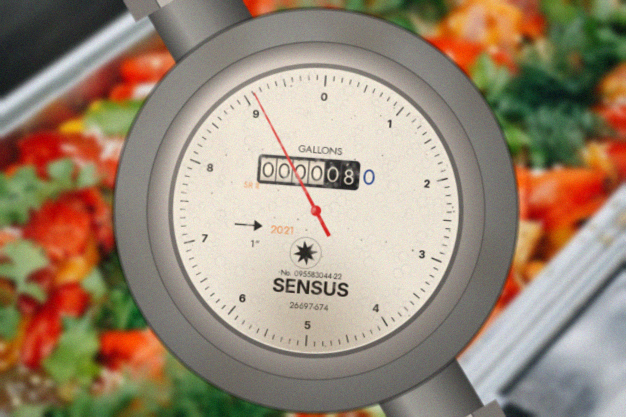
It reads 79.1,gal
